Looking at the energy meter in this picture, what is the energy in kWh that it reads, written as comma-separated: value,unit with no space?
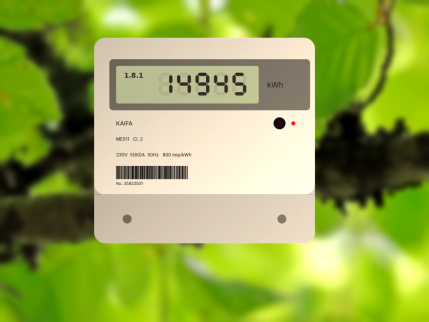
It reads 14945,kWh
